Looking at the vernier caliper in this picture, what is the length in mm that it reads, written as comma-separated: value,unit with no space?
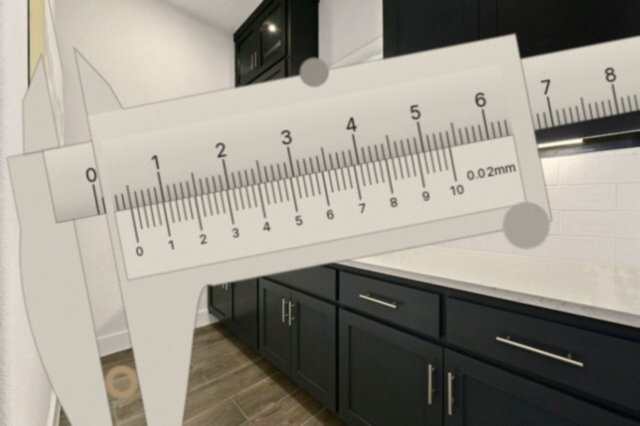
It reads 5.0,mm
